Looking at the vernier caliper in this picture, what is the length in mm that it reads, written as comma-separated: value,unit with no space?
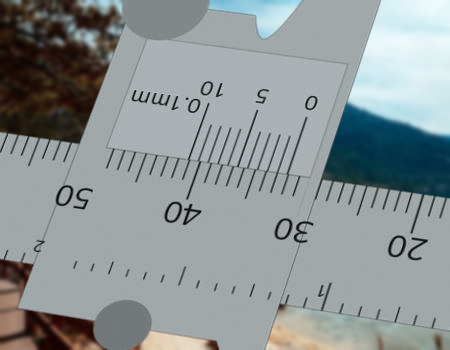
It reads 32.1,mm
